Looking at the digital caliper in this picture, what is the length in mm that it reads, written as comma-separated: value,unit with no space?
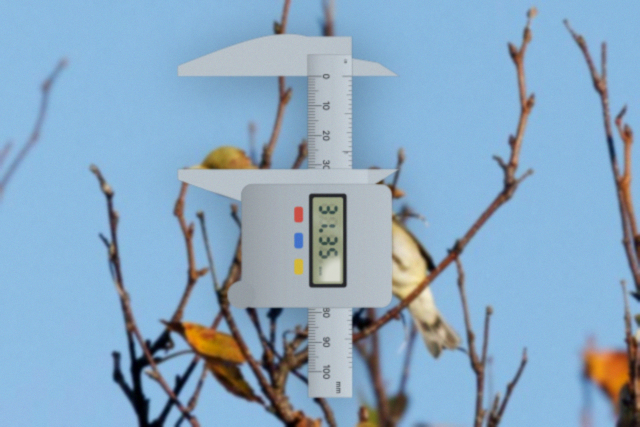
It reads 31.35,mm
